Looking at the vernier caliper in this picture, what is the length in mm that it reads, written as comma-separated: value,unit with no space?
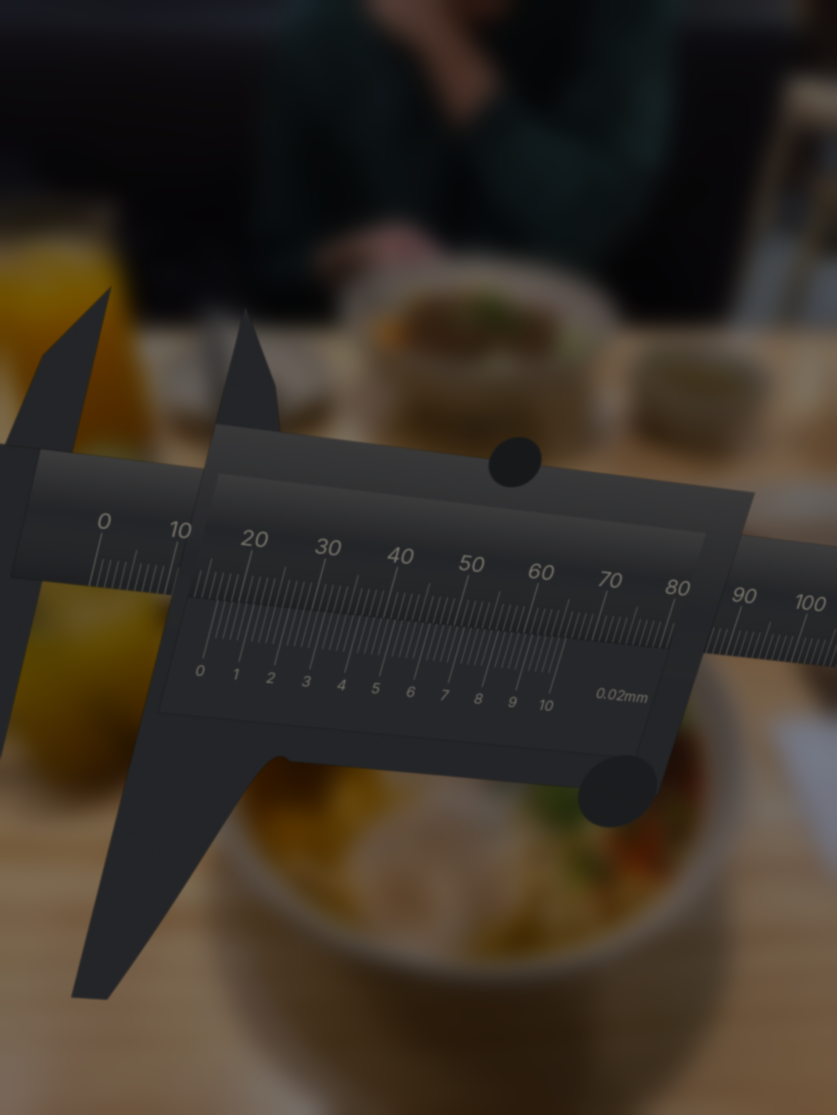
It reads 17.2,mm
